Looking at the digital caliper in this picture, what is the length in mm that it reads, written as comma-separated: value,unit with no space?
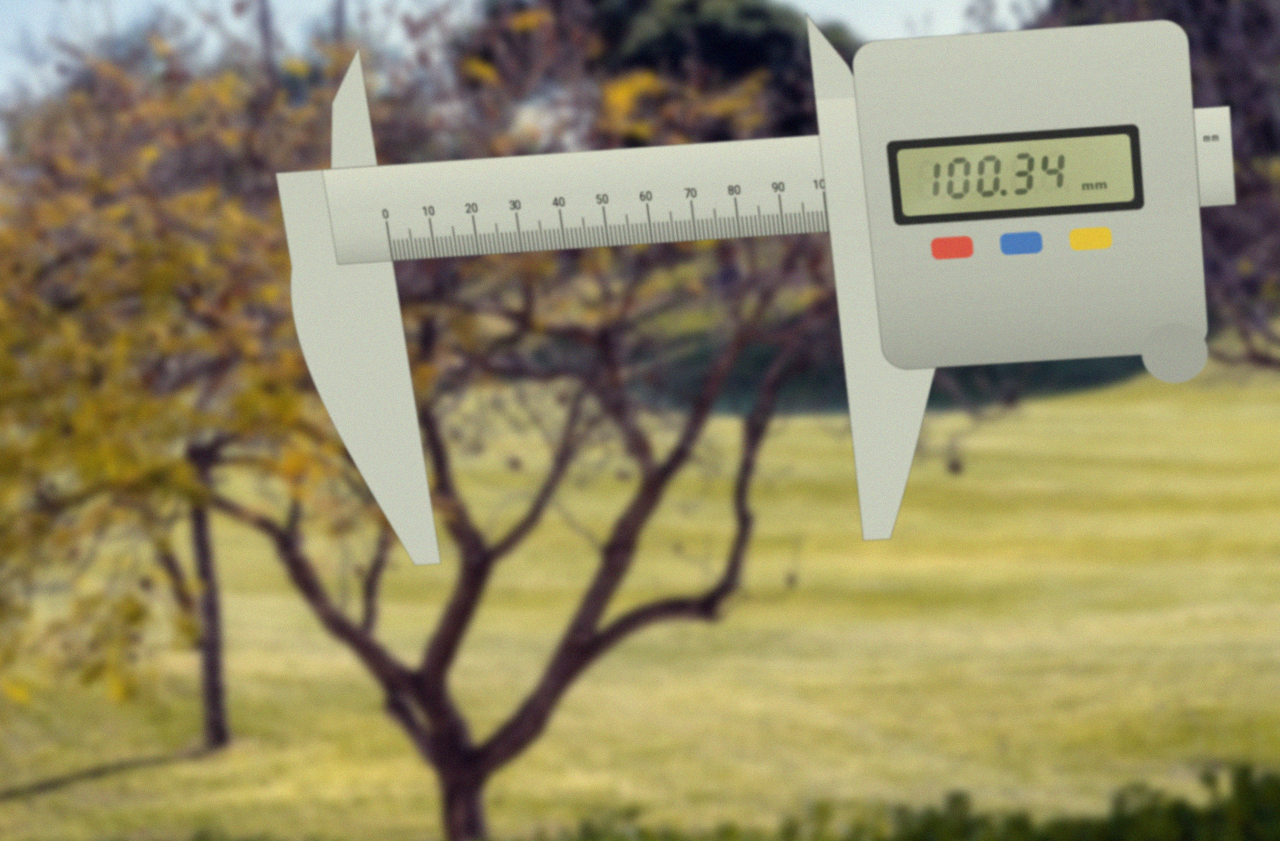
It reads 100.34,mm
